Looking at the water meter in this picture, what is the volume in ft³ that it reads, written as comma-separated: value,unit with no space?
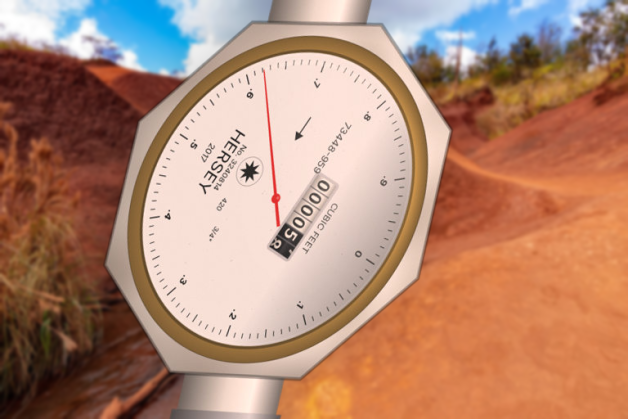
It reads 57.62,ft³
